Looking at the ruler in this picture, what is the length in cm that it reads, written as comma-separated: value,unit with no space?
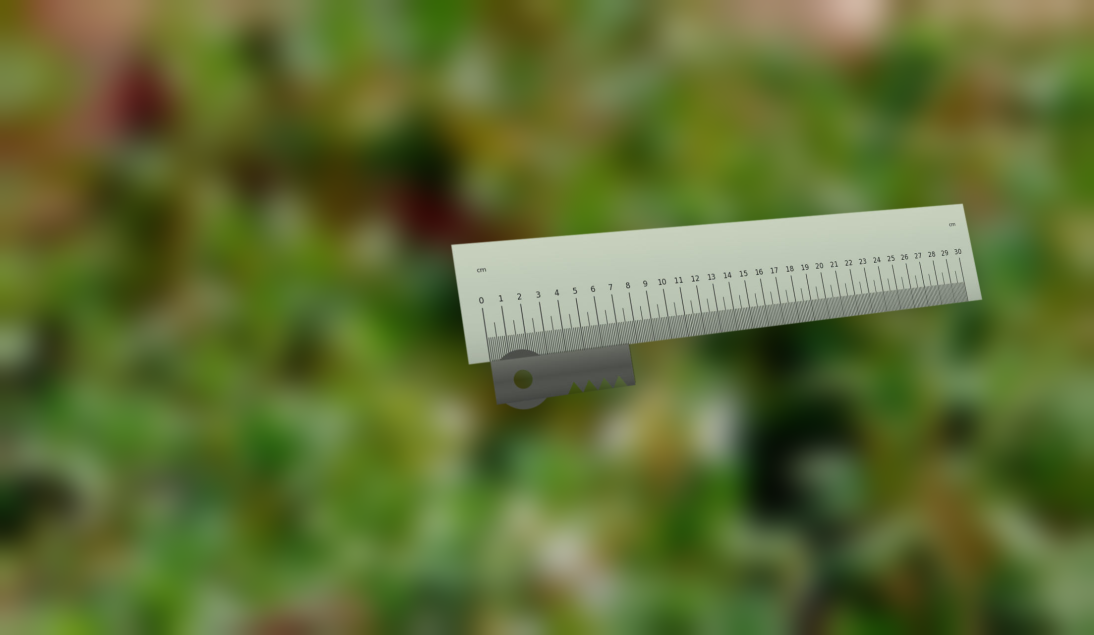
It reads 7.5,cm
